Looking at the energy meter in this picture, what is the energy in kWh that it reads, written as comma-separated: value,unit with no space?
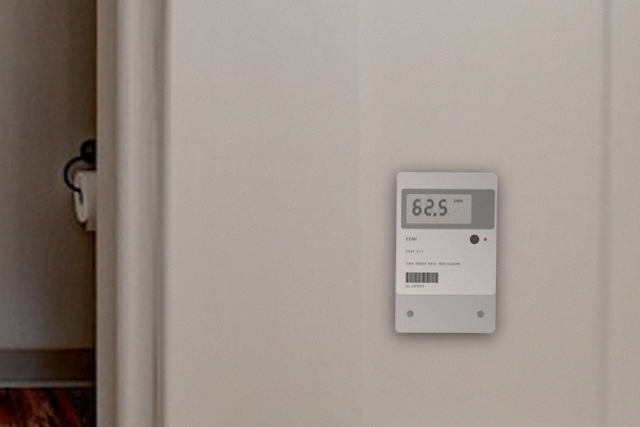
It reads 62.5,kWh
